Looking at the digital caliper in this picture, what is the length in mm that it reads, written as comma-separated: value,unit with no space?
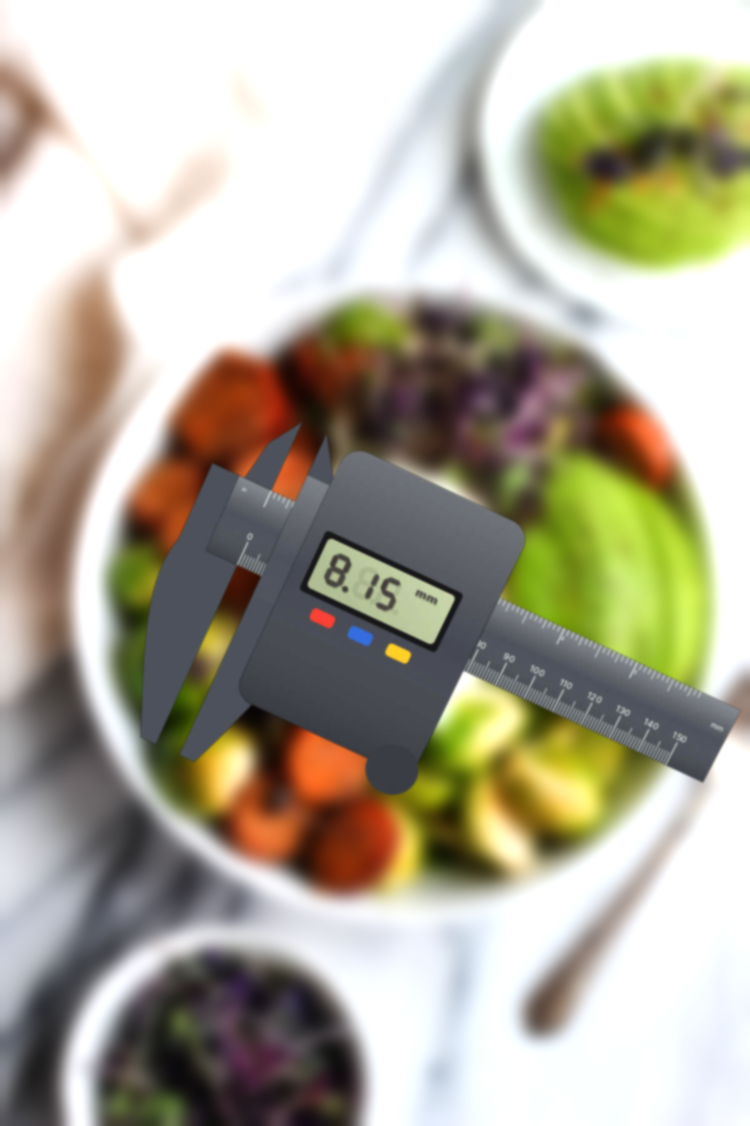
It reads 8.15,mm
